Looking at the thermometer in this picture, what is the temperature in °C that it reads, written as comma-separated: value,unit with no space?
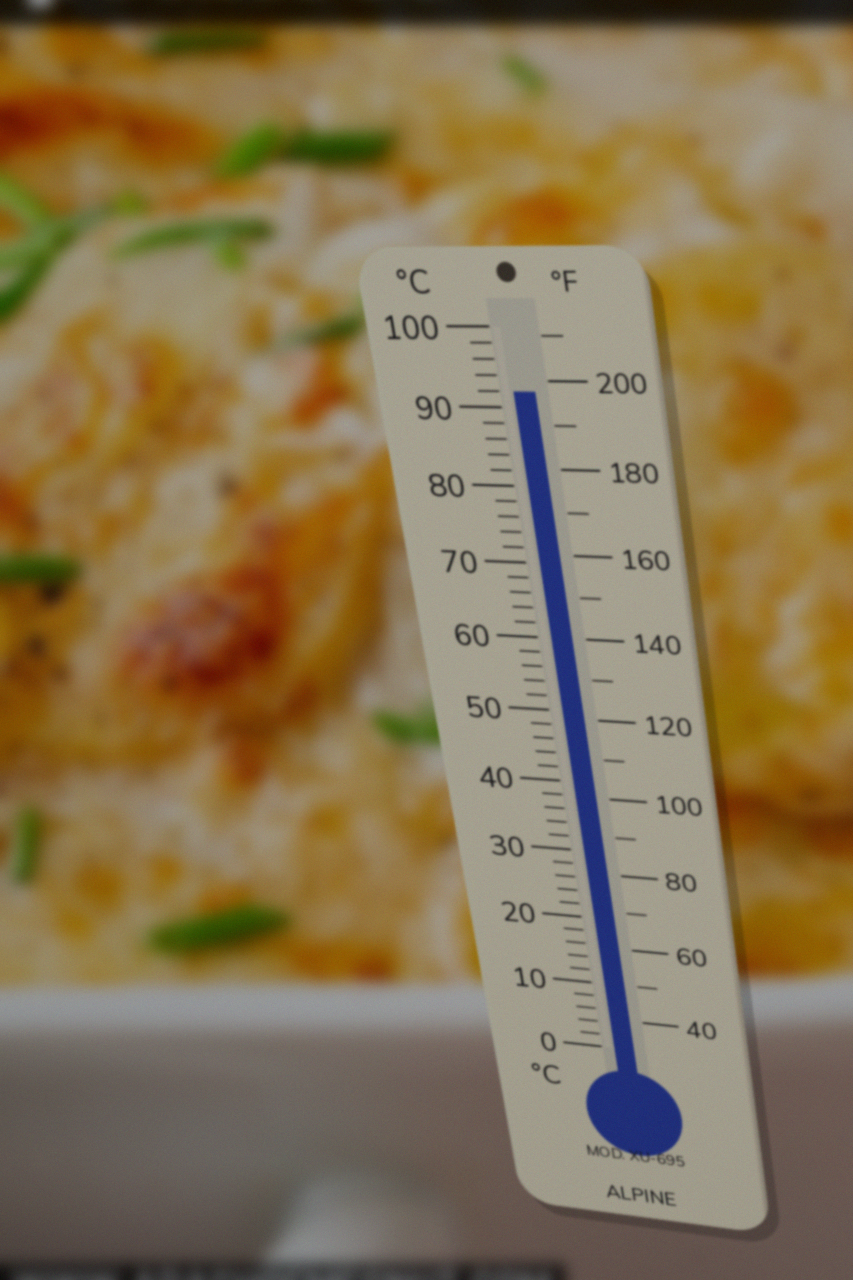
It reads 92,°C
